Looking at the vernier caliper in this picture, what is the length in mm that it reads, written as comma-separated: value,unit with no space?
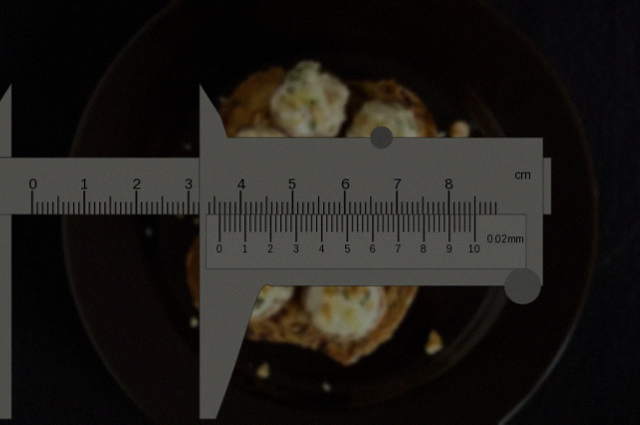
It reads 36.0,mm
